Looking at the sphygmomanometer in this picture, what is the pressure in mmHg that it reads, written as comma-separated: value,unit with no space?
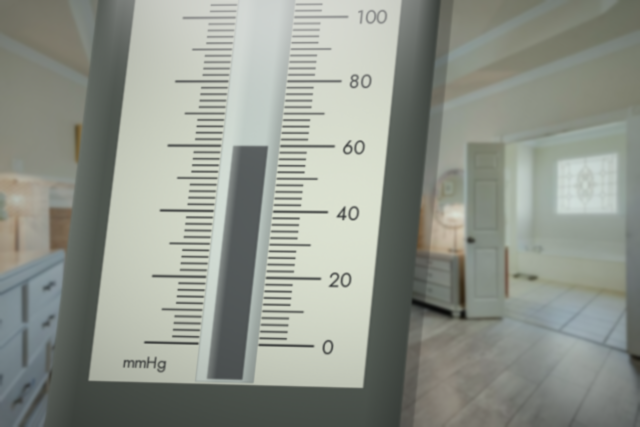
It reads 60,mmHg
